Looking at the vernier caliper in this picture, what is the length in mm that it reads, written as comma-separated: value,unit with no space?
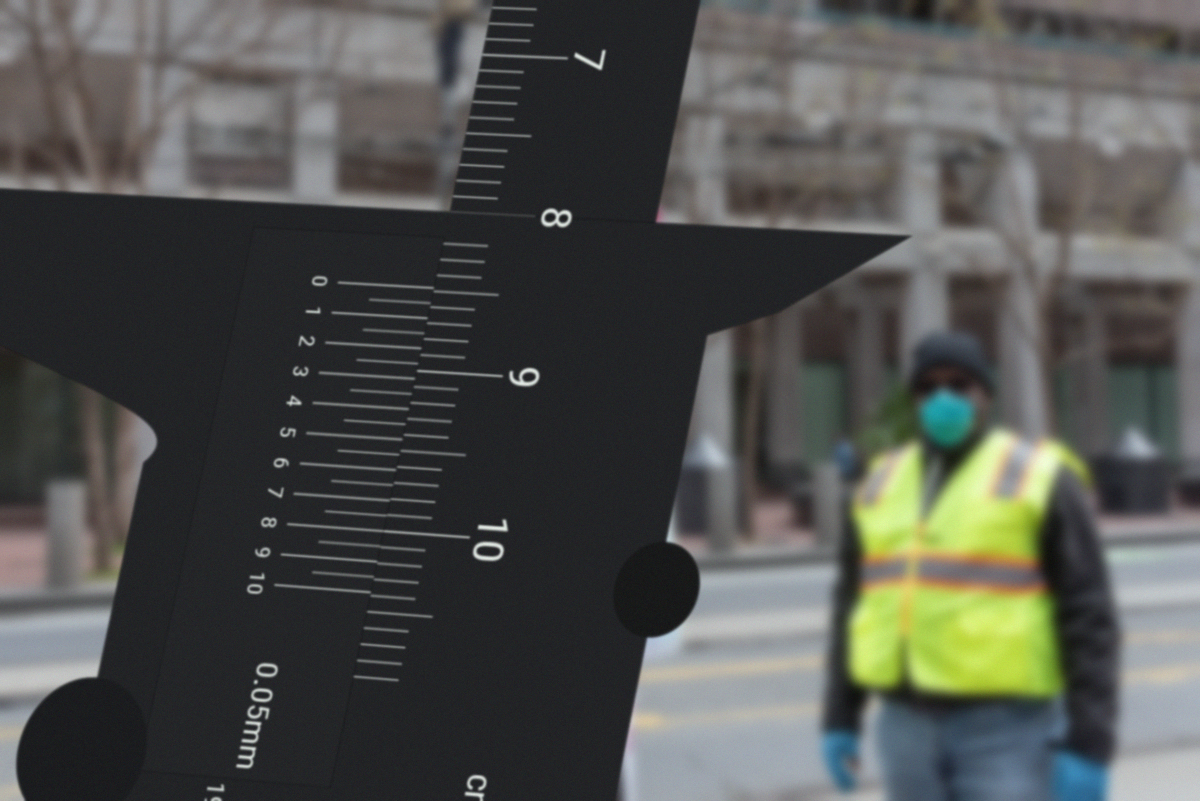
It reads 84.8,mm
